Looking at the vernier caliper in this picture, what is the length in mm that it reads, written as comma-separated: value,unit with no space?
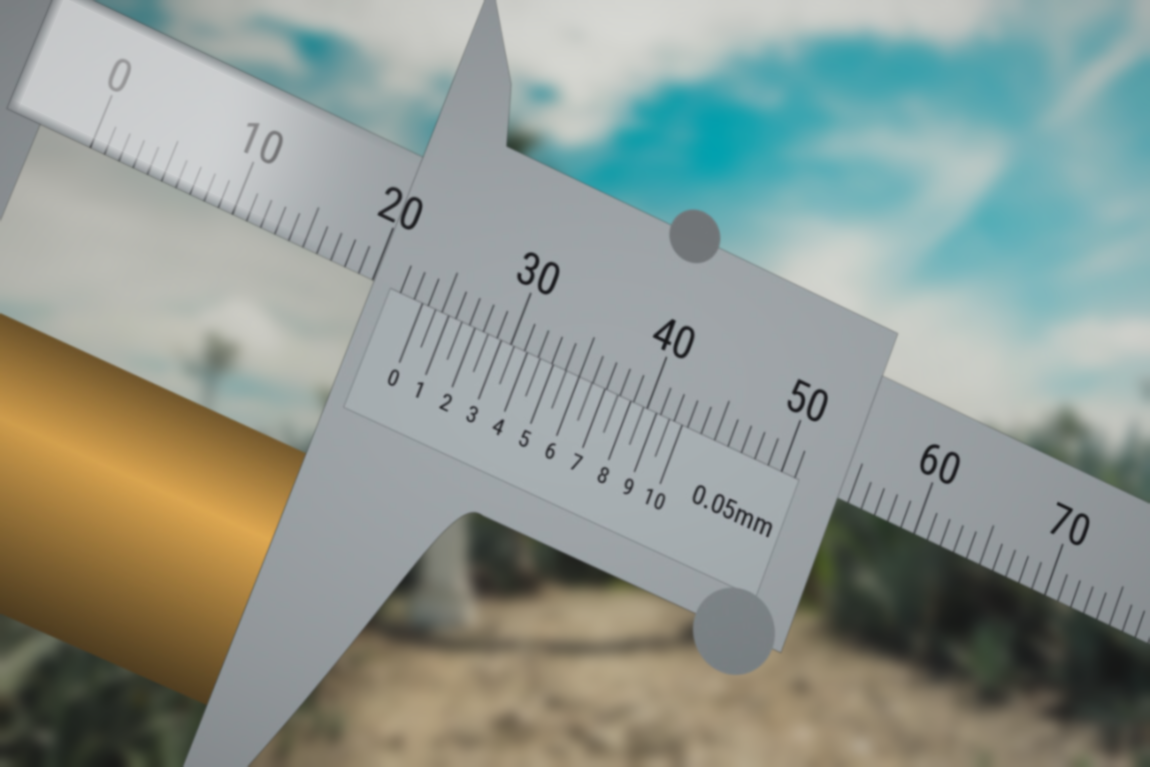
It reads 23.6,mm
